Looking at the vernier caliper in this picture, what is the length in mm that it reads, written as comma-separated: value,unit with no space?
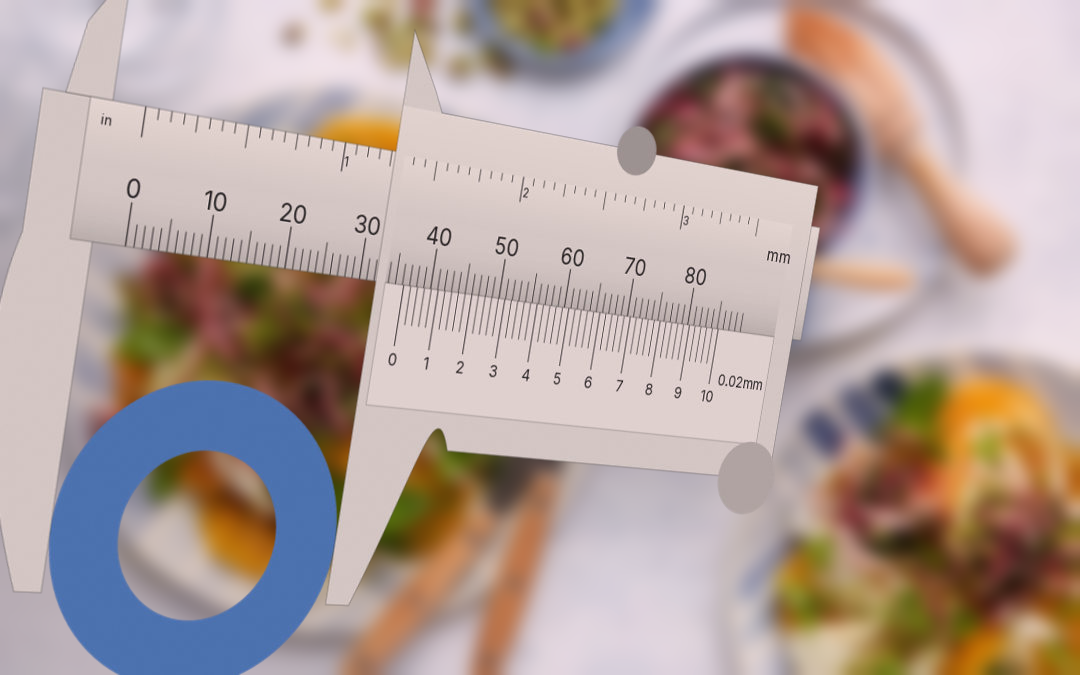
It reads 36.2,mm
